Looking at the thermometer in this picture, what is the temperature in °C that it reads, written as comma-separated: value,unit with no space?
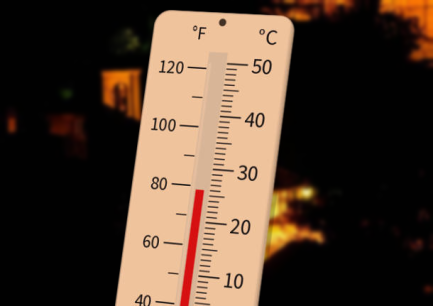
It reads 26,°C
